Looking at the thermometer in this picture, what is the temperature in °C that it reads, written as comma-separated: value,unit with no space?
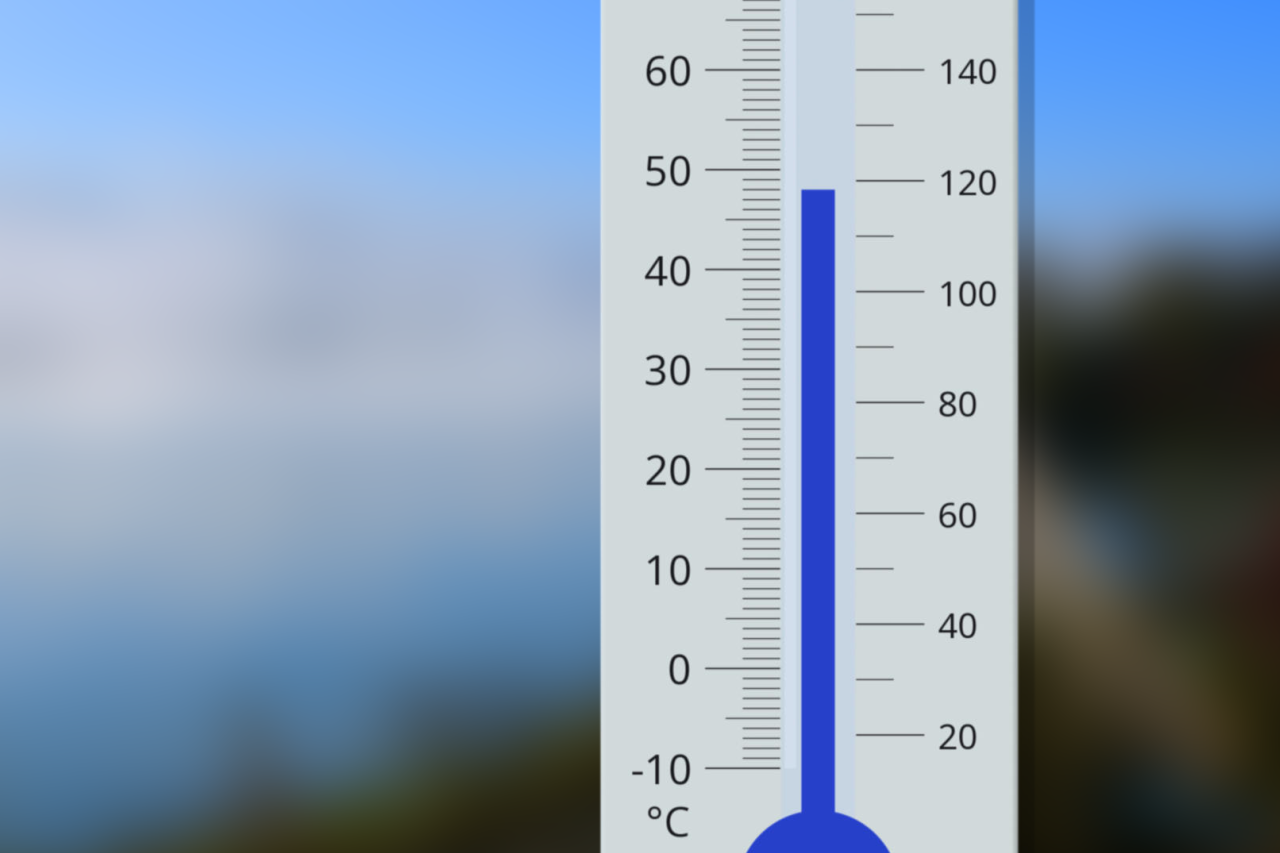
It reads 48,°C
